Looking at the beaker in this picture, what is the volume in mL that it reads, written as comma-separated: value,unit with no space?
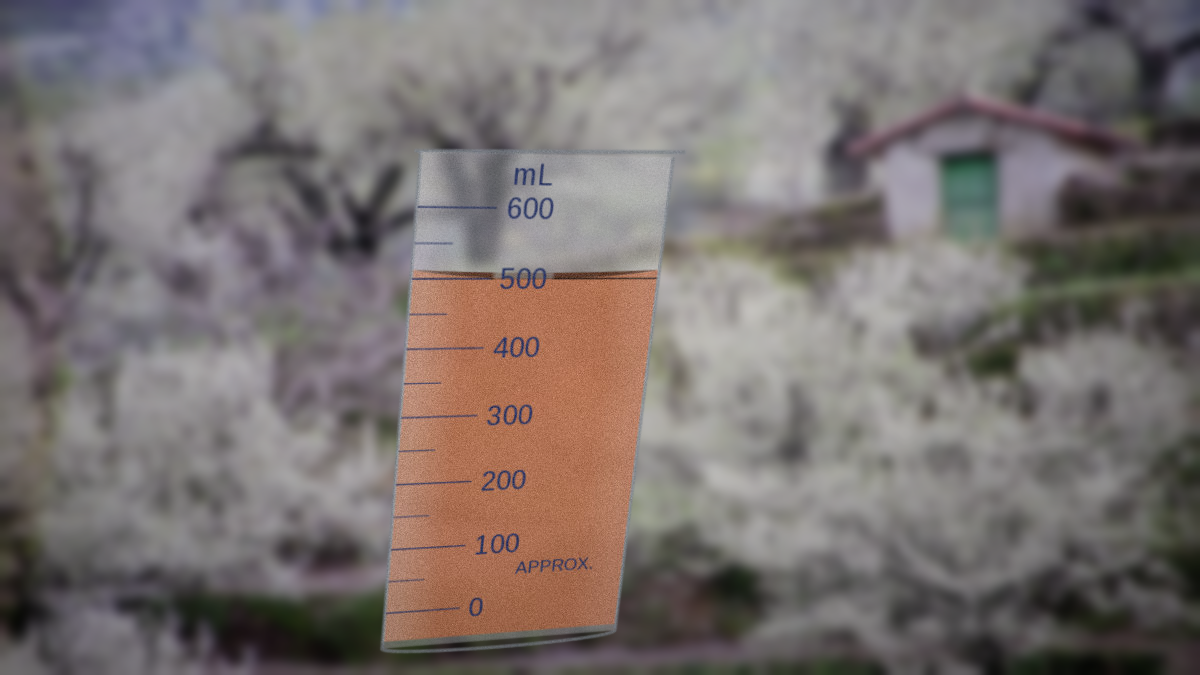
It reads 500,mL
